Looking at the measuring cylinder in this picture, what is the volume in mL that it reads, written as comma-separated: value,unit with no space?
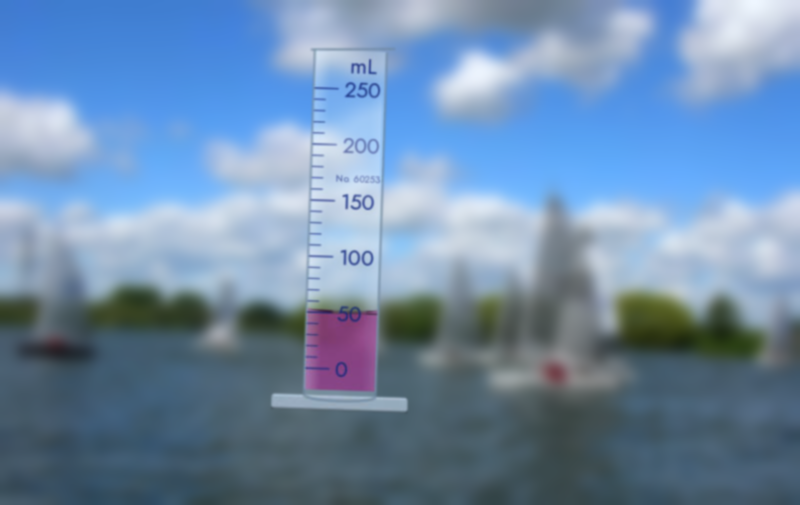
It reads 50,mL
